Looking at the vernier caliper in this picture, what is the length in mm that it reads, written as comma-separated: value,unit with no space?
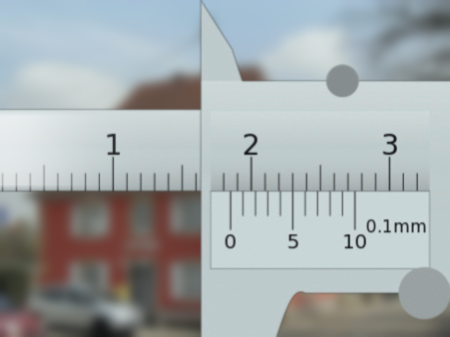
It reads 18.5,mm
